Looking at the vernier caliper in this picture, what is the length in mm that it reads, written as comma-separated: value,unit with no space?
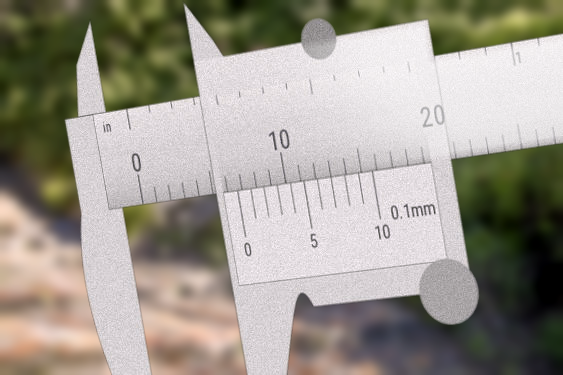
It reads 6.7,mm
